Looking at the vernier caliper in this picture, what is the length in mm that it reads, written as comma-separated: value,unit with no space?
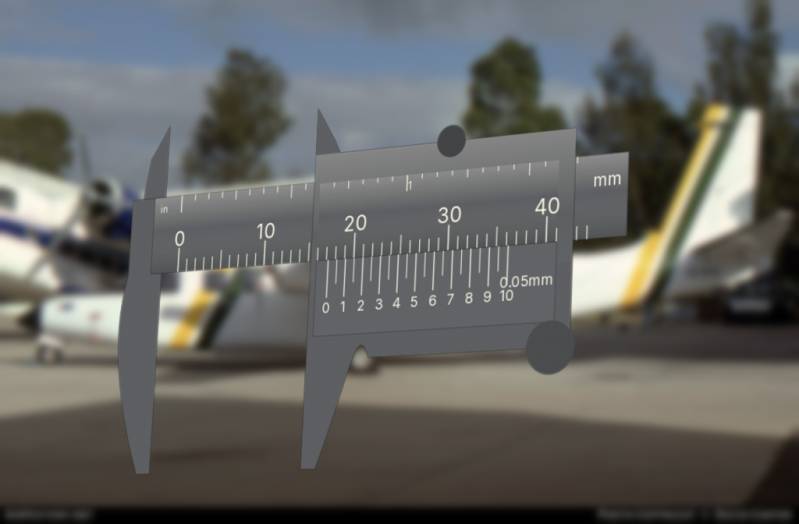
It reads 17.2,mm
